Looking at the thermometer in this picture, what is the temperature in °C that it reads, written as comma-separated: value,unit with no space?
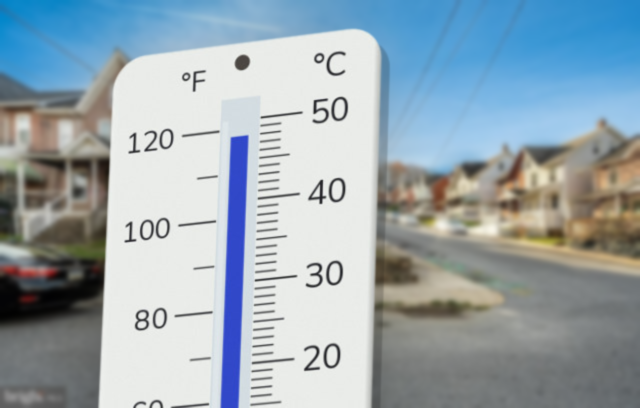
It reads 48,°C
